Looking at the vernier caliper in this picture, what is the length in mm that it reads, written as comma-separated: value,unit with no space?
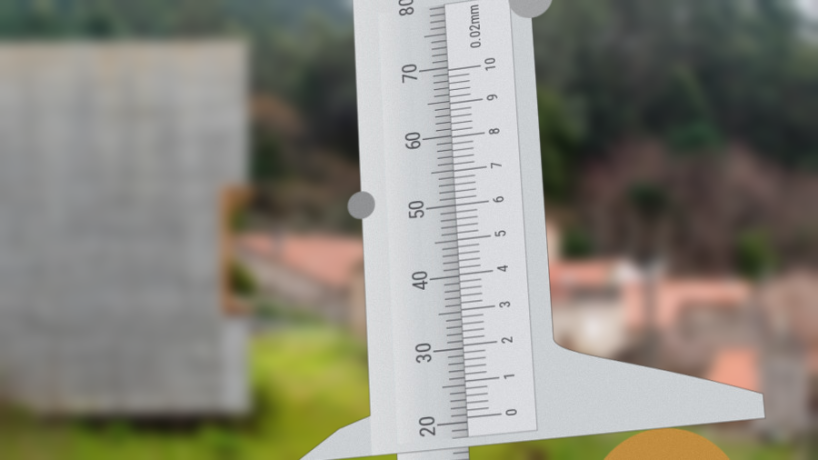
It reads 20.6,mm
